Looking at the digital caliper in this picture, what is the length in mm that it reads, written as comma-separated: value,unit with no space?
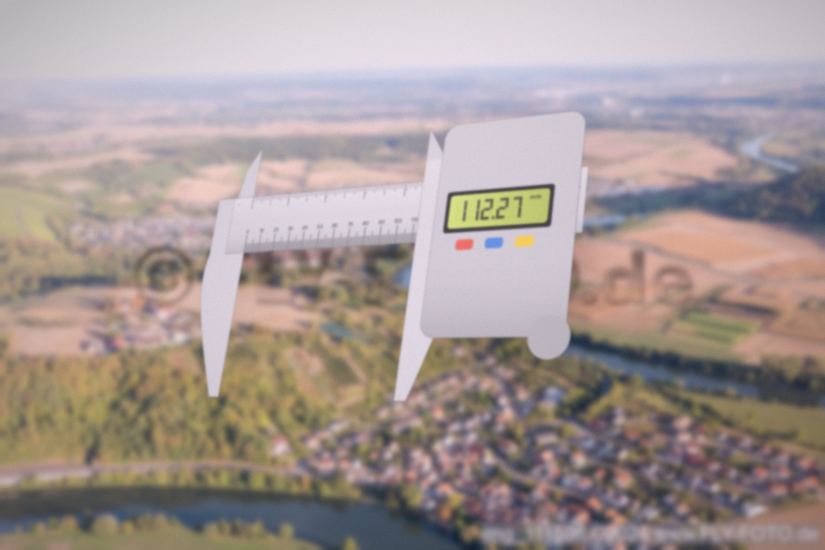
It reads 112.27,mm
